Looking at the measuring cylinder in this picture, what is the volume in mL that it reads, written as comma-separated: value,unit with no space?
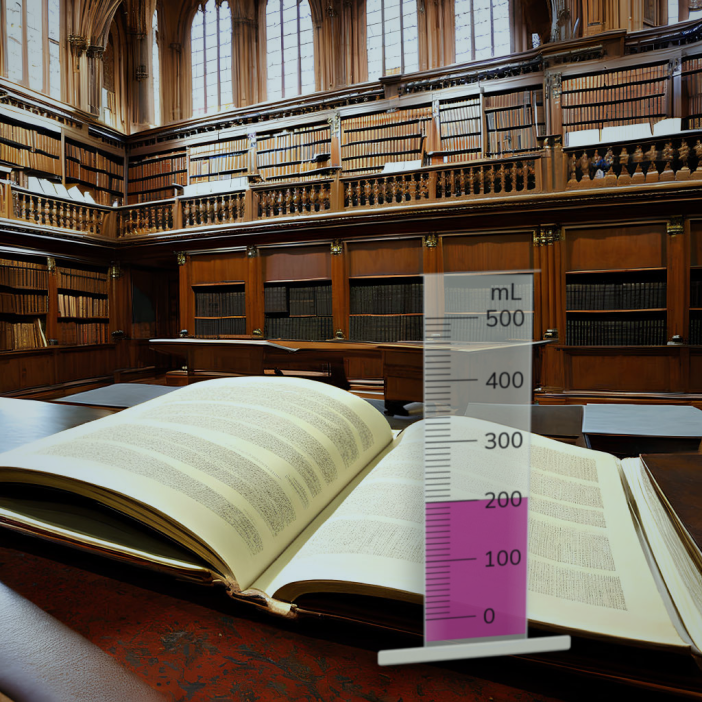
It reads 200,mL
